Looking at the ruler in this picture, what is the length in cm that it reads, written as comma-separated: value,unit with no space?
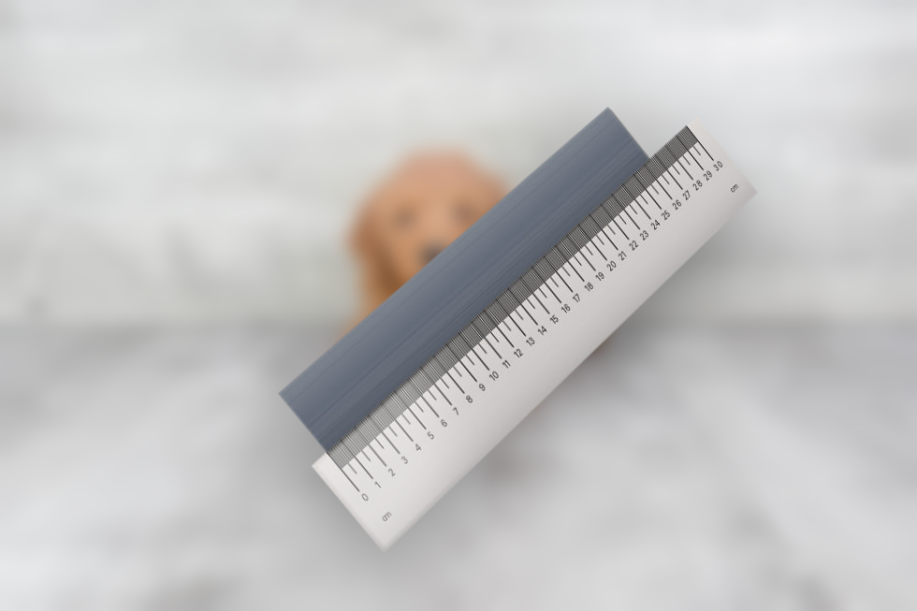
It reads 26.5,cm
